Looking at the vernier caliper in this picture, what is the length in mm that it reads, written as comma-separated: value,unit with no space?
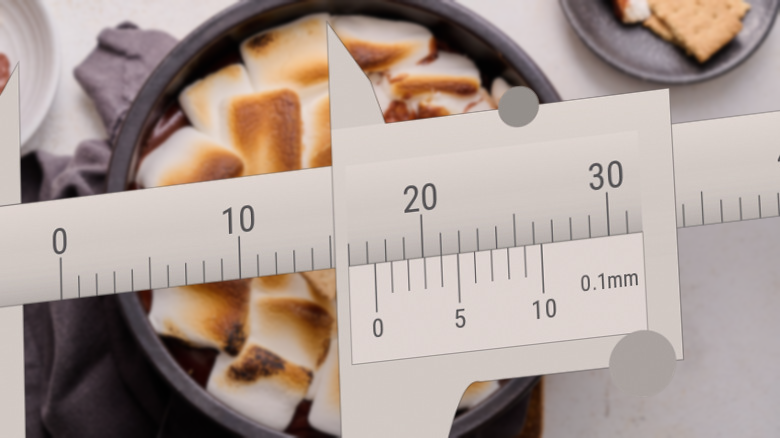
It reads 17.4,mm
